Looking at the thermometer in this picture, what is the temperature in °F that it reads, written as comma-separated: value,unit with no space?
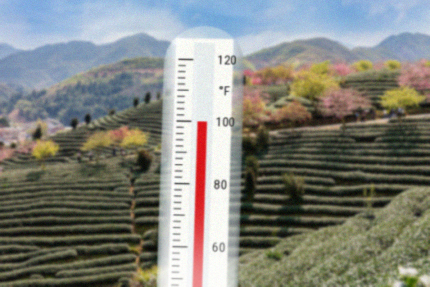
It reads 100,°F
